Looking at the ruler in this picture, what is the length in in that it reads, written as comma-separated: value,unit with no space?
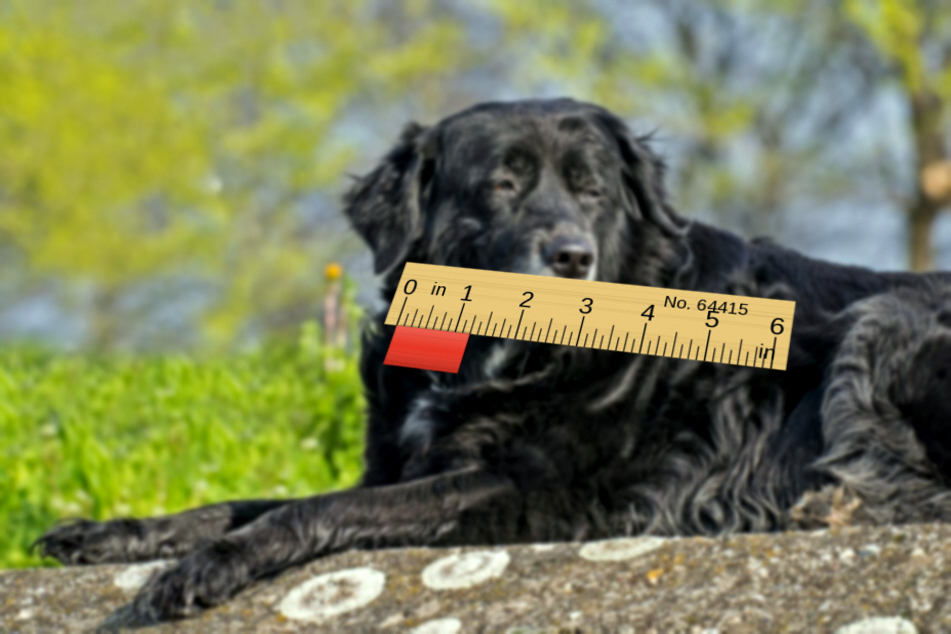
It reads 1.25,in
